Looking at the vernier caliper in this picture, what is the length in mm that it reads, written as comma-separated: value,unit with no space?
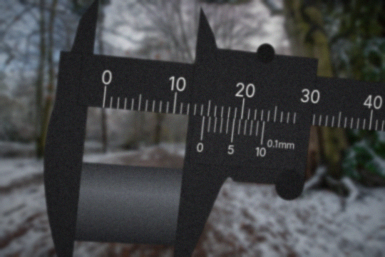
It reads 14.4,mm
